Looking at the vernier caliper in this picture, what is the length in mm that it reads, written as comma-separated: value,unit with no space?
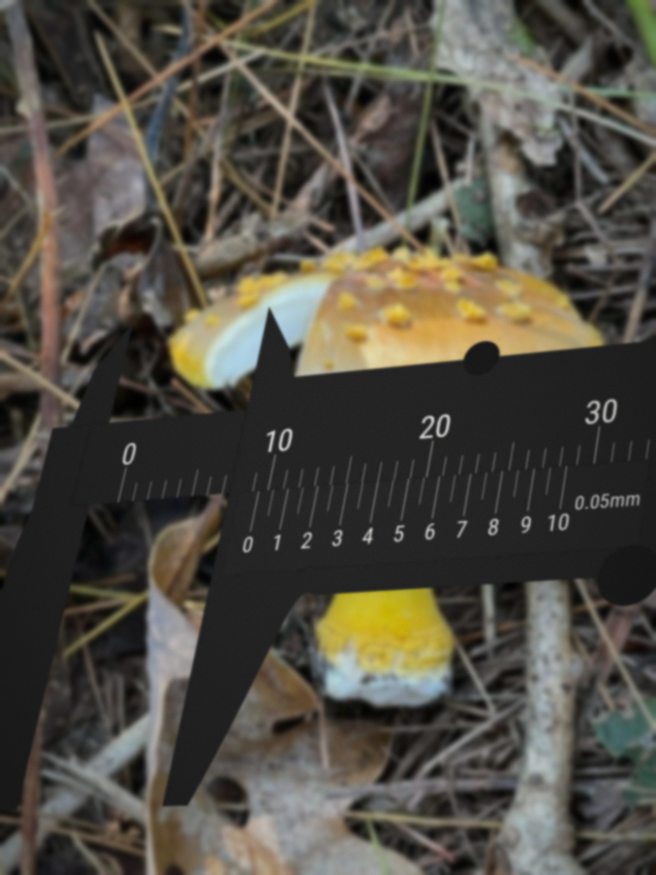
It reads 9.4,mm
